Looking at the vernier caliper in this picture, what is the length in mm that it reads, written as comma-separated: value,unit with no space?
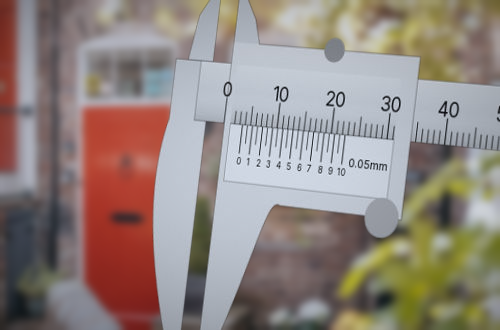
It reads 3.5,mm
